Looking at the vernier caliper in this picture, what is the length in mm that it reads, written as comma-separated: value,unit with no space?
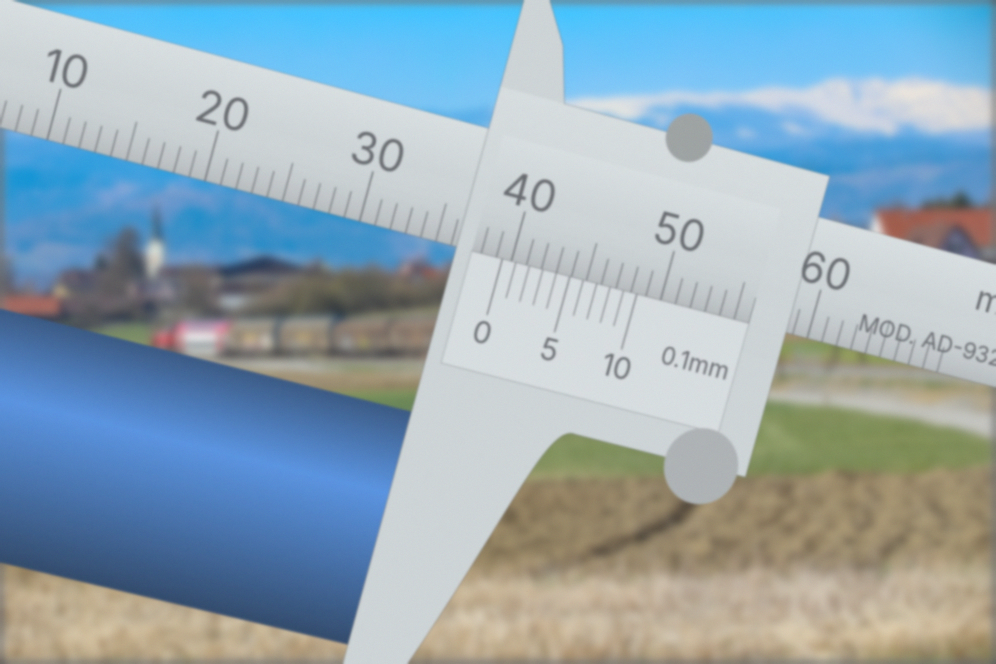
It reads 39.4,mm
